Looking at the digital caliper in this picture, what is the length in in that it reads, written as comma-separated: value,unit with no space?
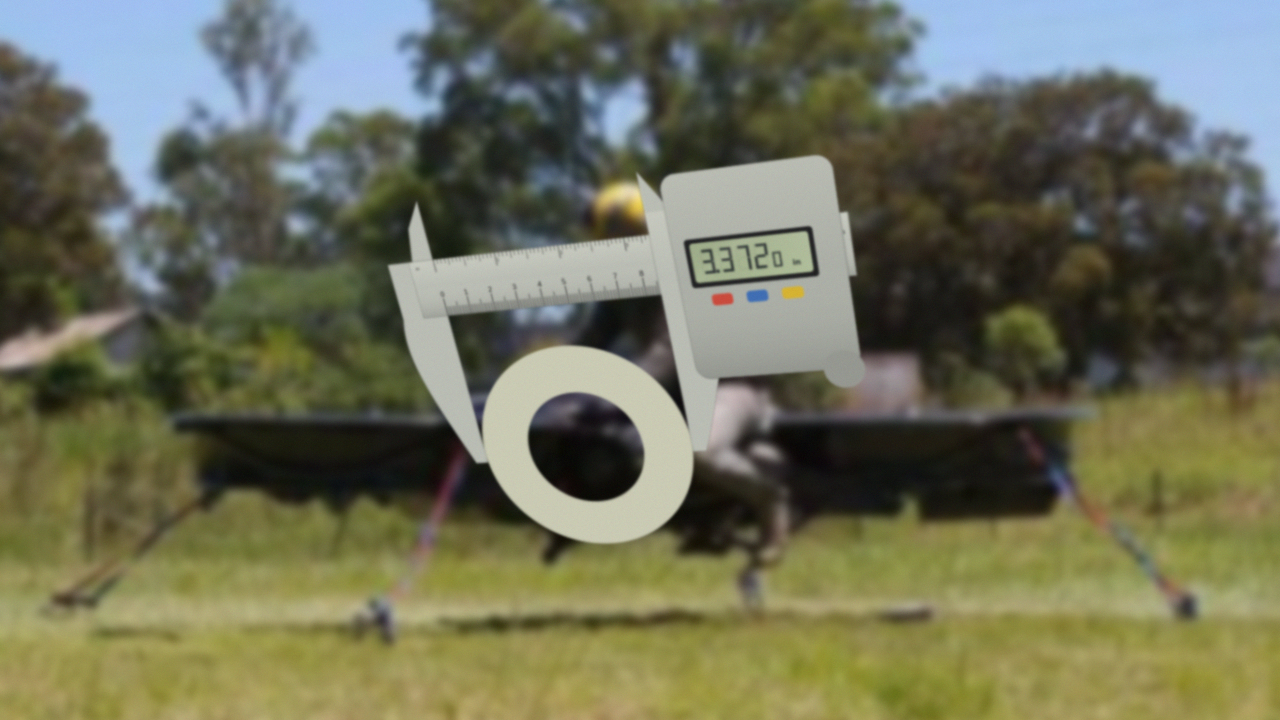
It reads 3.3720,in
